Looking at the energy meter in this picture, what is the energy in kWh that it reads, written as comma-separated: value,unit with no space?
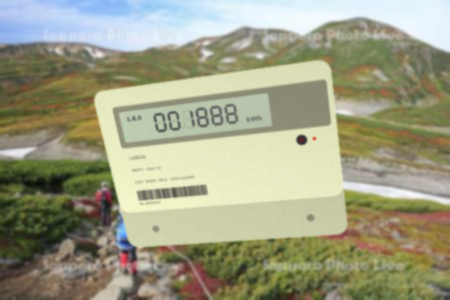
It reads 1888,kWh
